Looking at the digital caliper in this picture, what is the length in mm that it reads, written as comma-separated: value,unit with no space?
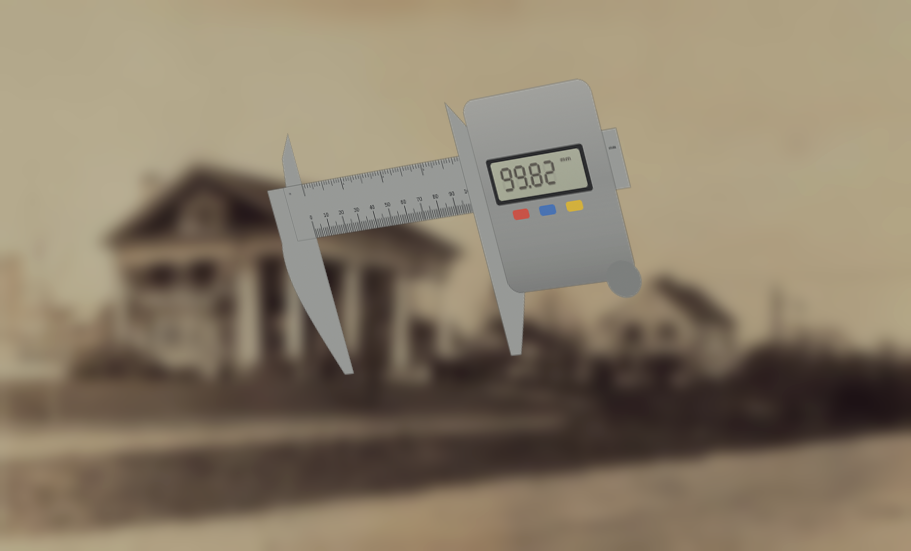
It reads 99.82,mm
